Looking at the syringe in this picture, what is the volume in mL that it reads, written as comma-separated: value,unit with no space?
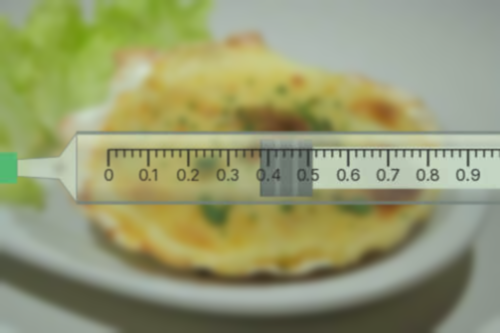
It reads 0.38,mL
